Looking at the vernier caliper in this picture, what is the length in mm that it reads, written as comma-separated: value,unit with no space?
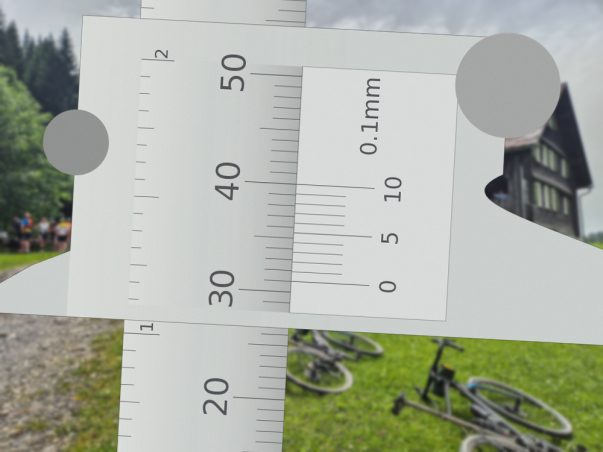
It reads 31.0,mm
